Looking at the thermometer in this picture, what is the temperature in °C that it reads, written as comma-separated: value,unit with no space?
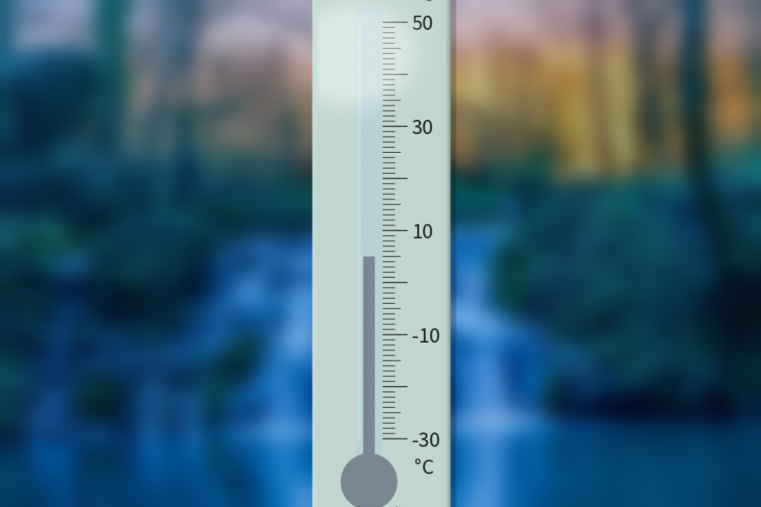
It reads 5,°C
